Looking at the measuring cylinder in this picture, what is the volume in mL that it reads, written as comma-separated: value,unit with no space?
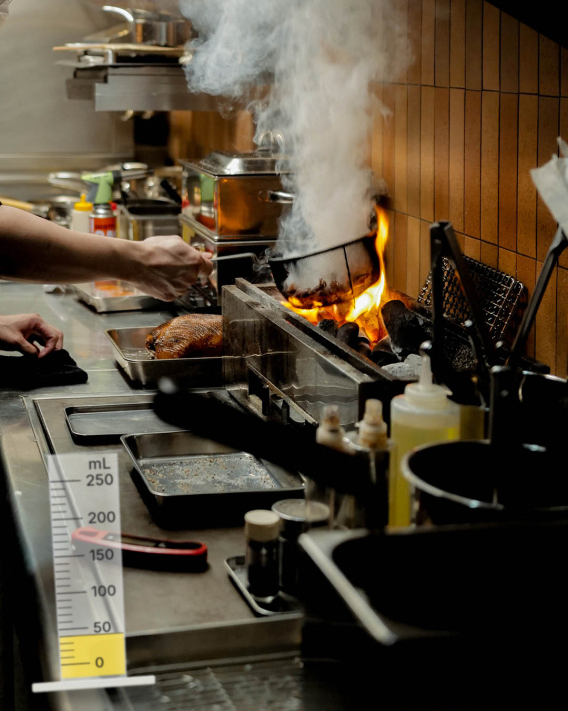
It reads 40,mL
